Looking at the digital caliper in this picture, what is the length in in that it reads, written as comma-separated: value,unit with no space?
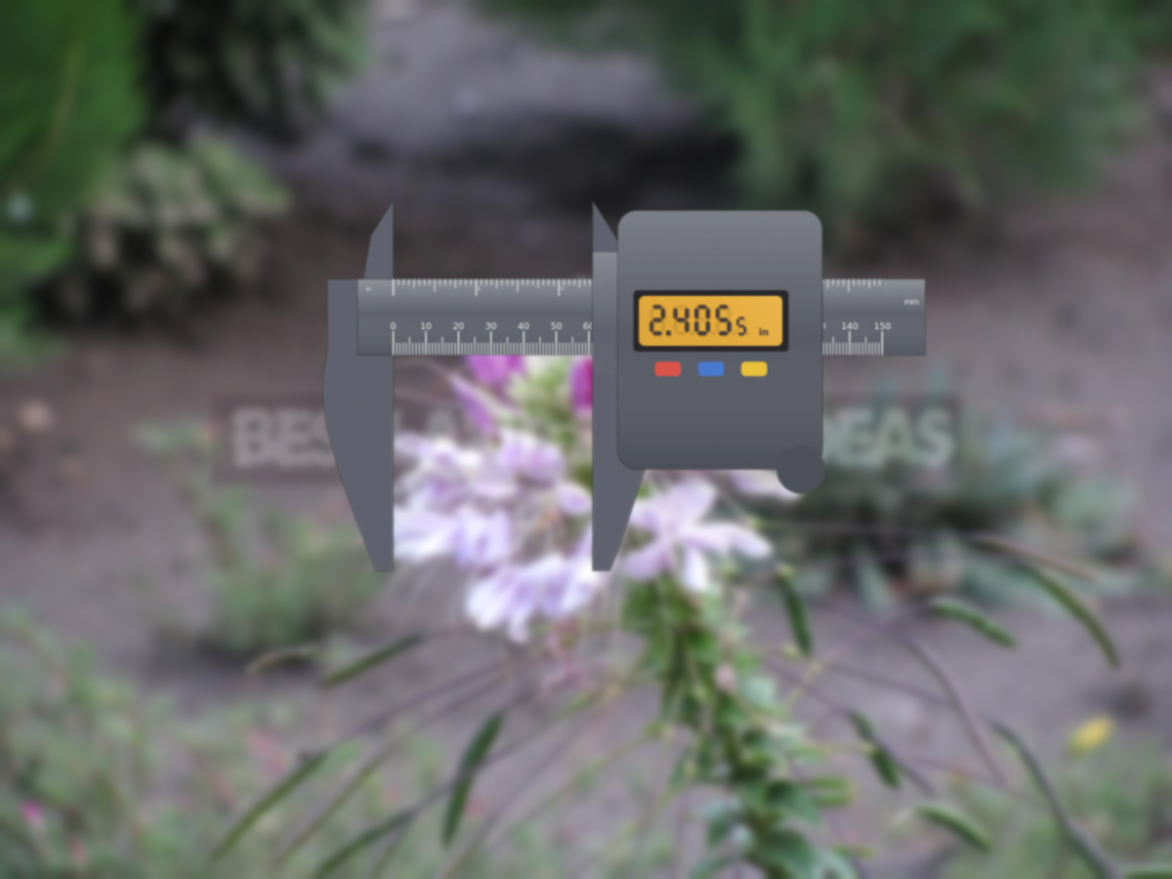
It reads 2.4055,in
